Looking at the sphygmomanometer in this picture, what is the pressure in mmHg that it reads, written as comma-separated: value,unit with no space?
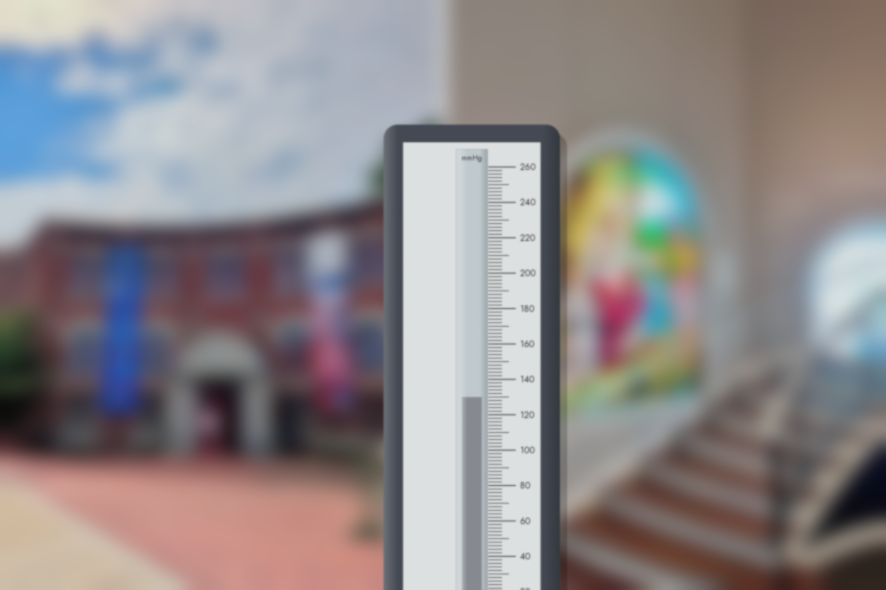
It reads 130,mmHg
